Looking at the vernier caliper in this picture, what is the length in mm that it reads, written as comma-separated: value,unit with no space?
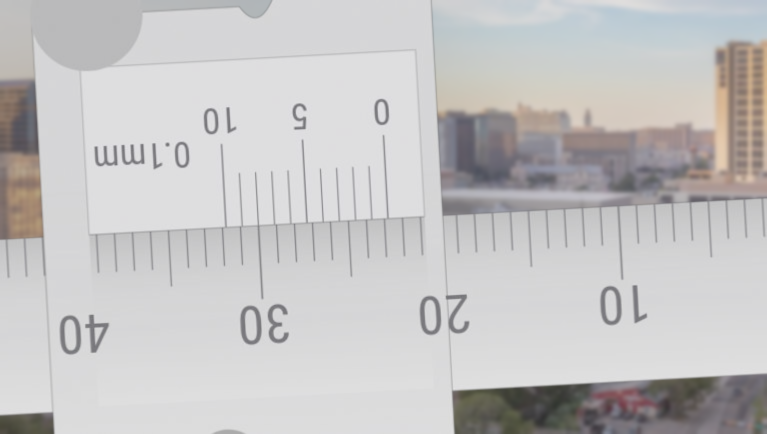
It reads 22.8,mm
